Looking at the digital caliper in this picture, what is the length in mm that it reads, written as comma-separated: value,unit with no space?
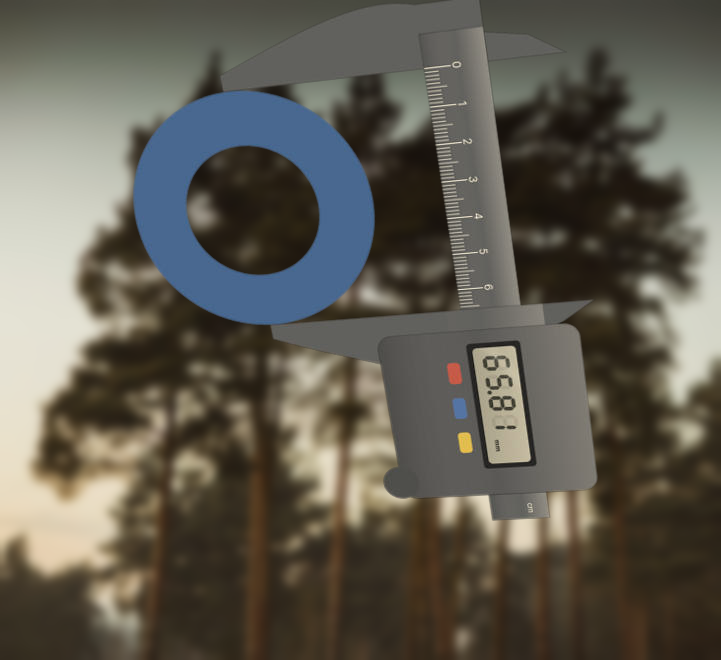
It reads 65.81,mm
